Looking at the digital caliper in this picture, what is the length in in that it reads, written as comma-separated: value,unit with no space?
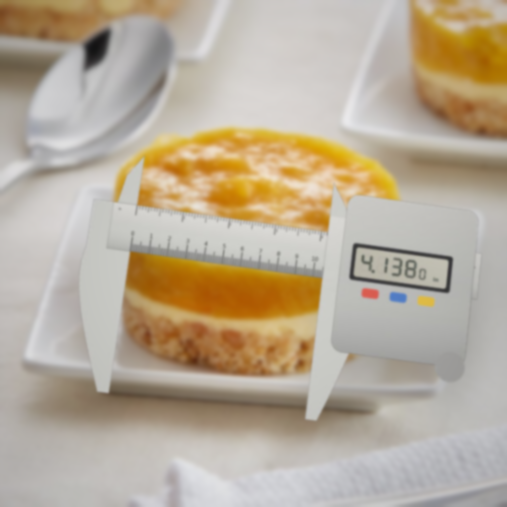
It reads 4.1380,in
